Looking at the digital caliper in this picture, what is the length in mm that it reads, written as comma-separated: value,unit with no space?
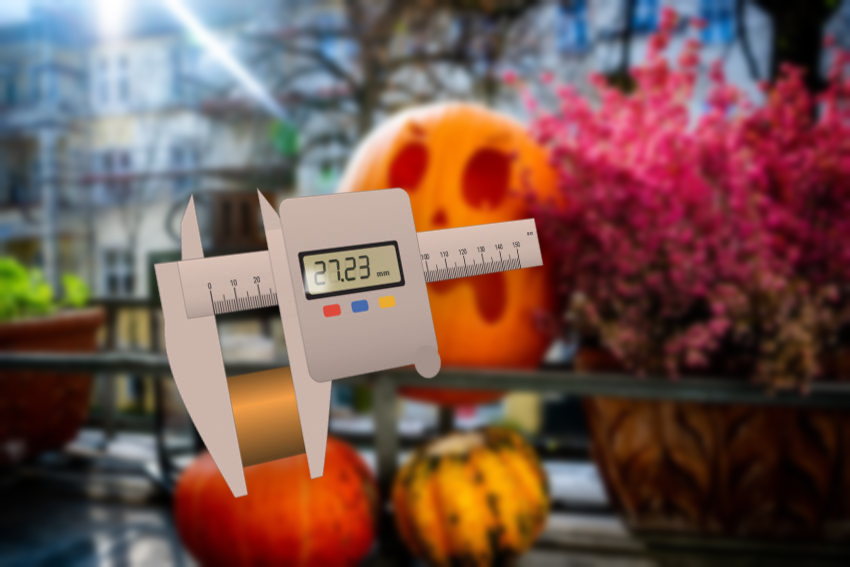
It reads 27.23,mm
